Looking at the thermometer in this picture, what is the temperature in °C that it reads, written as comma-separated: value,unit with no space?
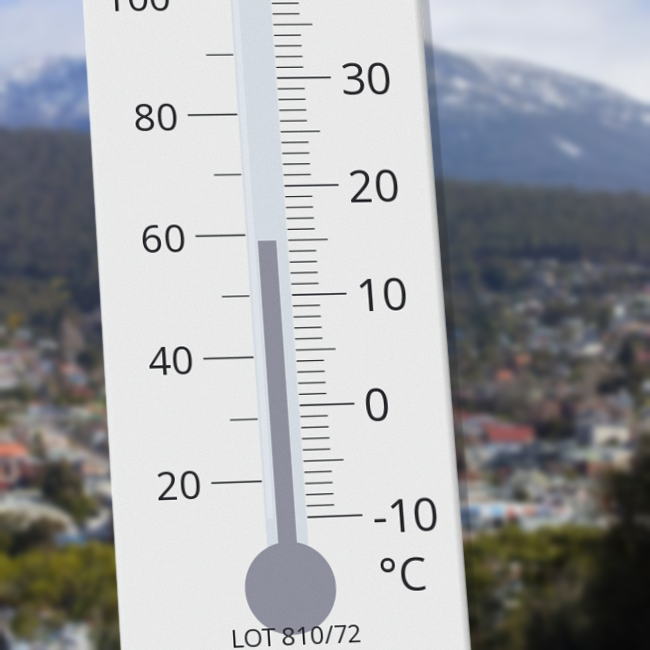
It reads 15,°C
